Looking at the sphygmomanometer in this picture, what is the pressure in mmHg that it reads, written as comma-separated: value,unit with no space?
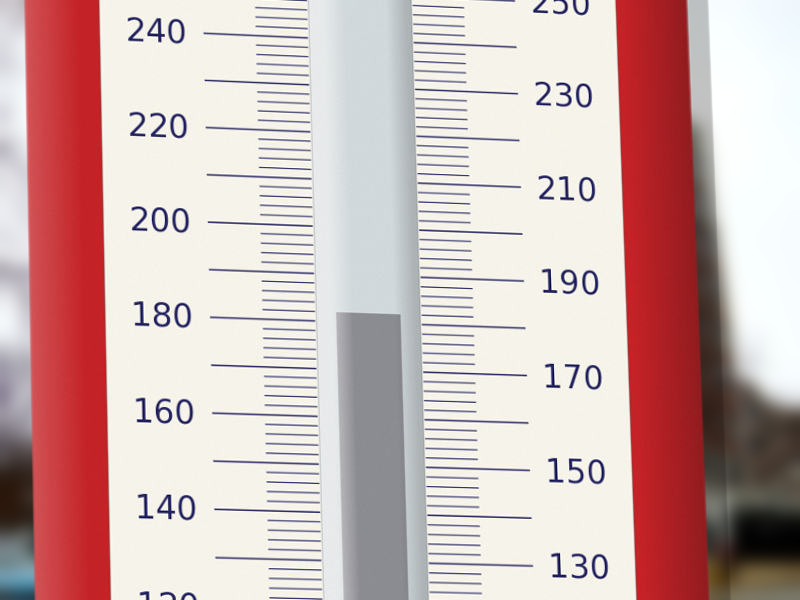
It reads 182,mmHg
